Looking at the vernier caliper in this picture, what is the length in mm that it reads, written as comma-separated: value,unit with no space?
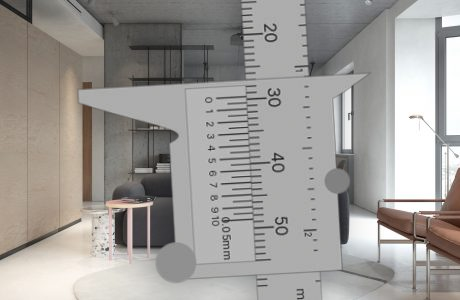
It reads 29.6,mm
